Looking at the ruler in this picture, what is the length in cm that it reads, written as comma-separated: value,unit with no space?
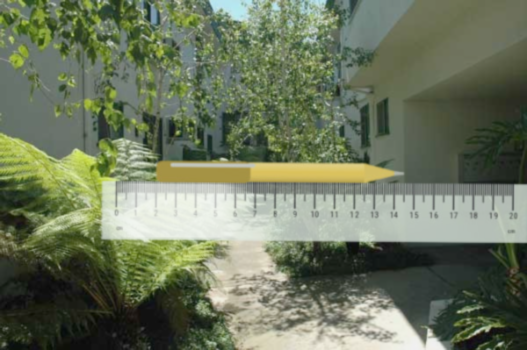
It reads 12.5,cm
